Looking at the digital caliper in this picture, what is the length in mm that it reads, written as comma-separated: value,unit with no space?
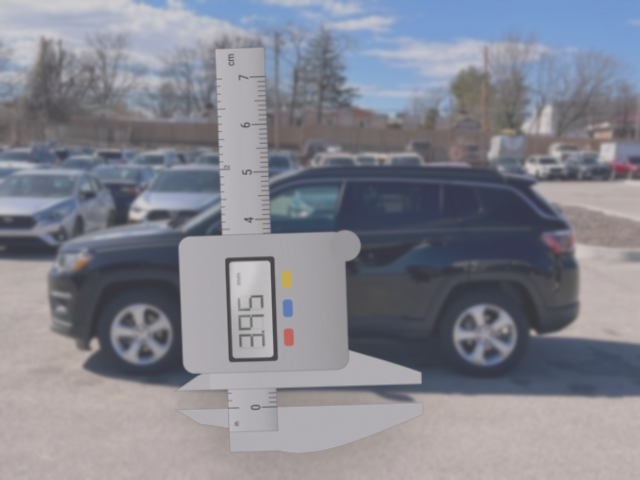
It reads 3.95,mm
